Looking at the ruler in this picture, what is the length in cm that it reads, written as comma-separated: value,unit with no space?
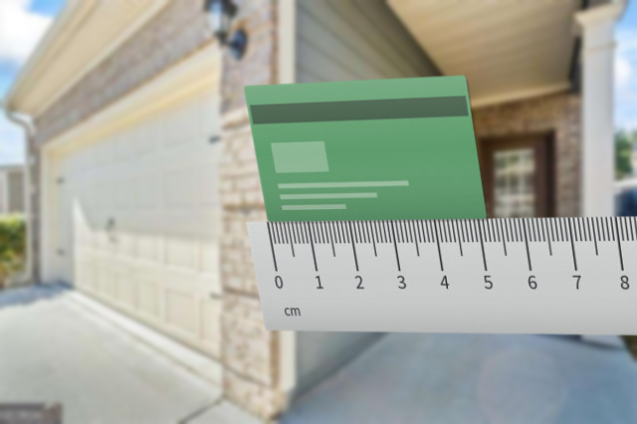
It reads 5.2,cm
